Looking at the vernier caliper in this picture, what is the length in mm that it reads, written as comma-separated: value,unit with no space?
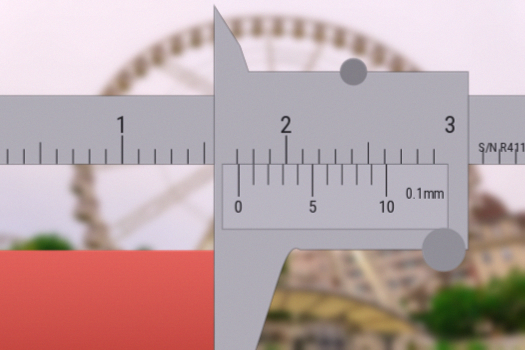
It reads 17.1,mm
